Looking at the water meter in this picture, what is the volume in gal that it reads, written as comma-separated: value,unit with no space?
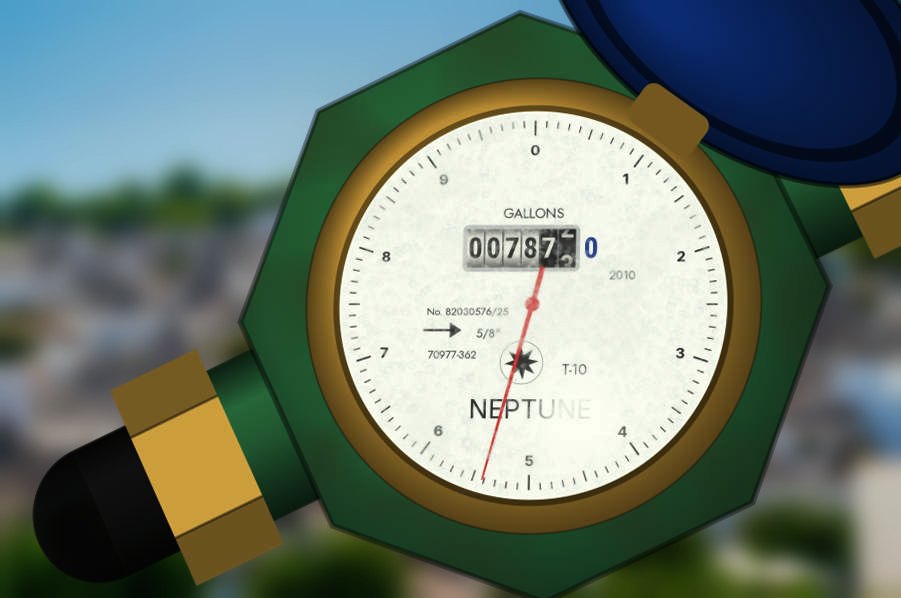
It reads 78725.4,gal
